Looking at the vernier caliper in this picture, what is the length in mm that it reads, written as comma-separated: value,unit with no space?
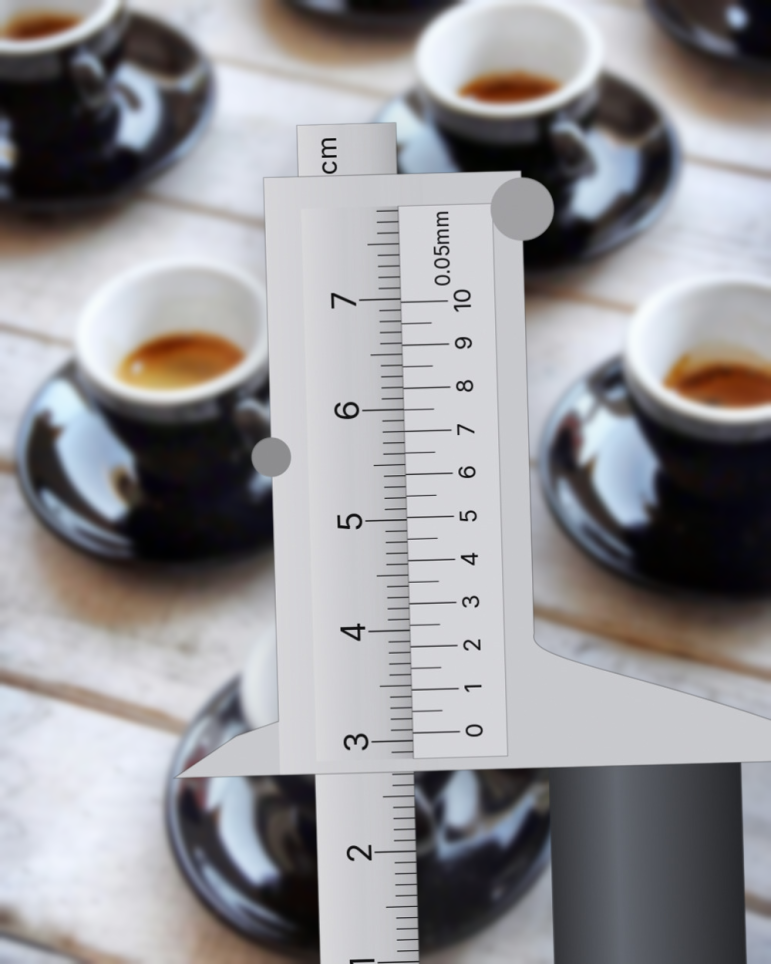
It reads 30.7,mm
